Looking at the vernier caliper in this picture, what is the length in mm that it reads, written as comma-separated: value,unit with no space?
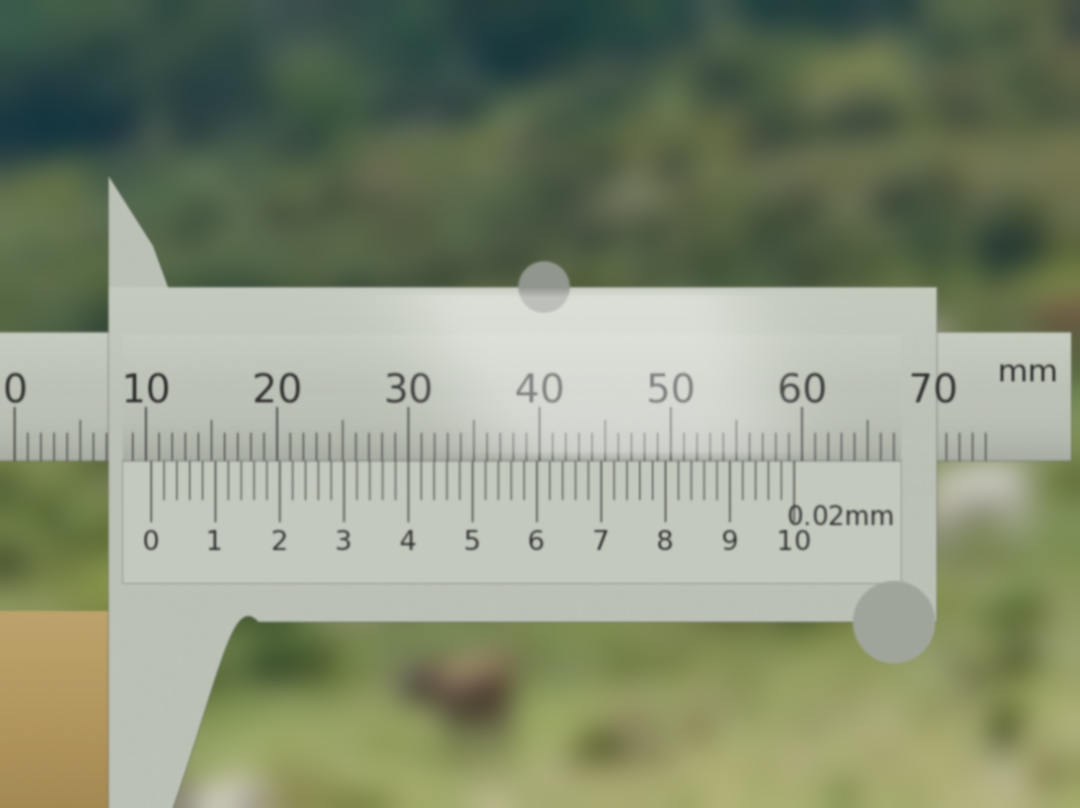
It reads 10.4,mm
